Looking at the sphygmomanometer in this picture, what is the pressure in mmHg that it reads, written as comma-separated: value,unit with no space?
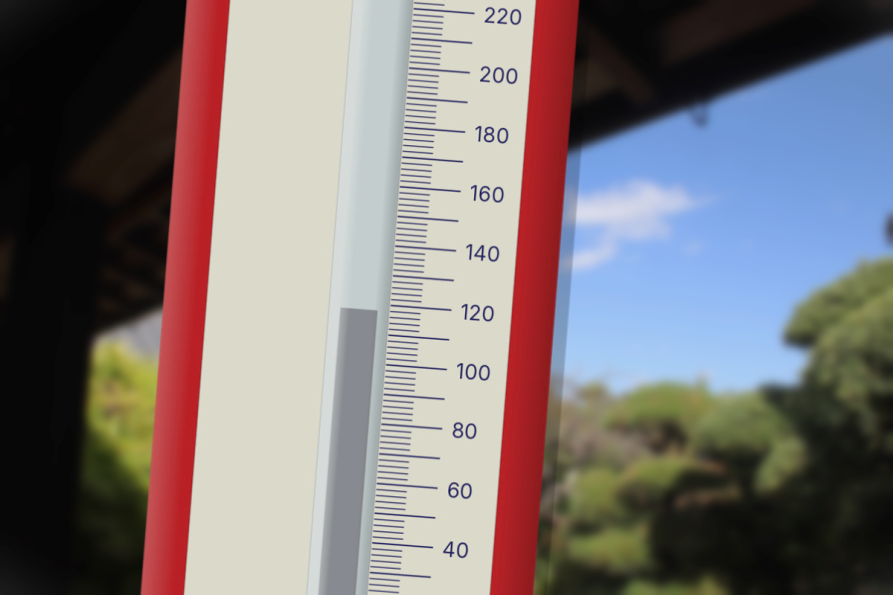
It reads 118,mmHg
